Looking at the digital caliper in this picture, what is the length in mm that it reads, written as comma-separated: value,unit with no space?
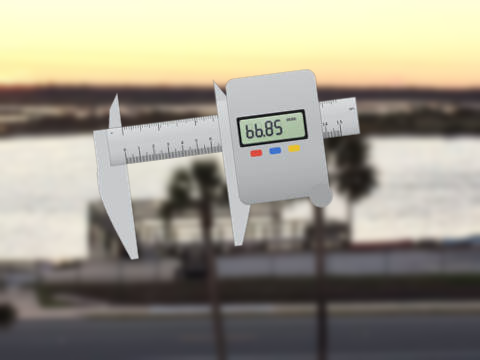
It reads 66.85,mm
